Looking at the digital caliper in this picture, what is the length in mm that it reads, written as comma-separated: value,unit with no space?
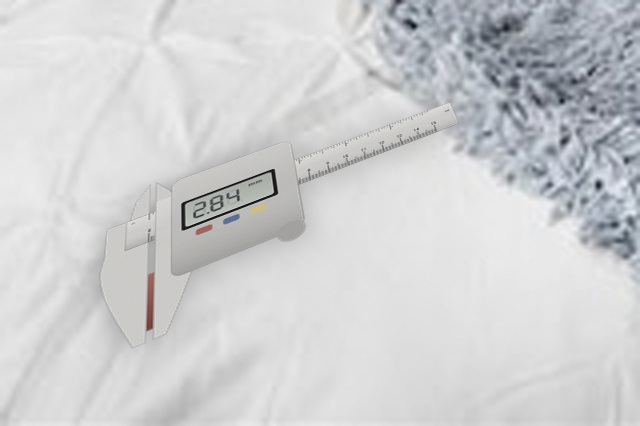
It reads 2.84,mm
